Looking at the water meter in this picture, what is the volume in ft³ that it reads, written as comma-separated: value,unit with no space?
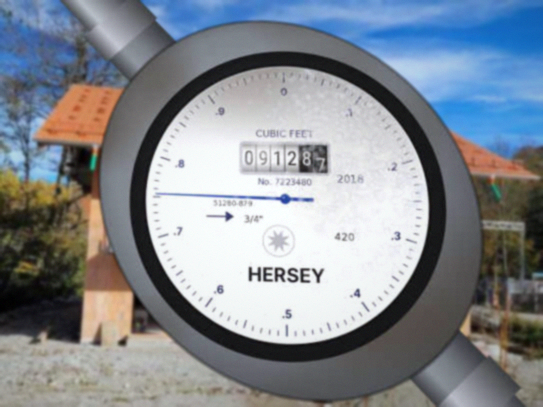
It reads 91286.75,ft³
